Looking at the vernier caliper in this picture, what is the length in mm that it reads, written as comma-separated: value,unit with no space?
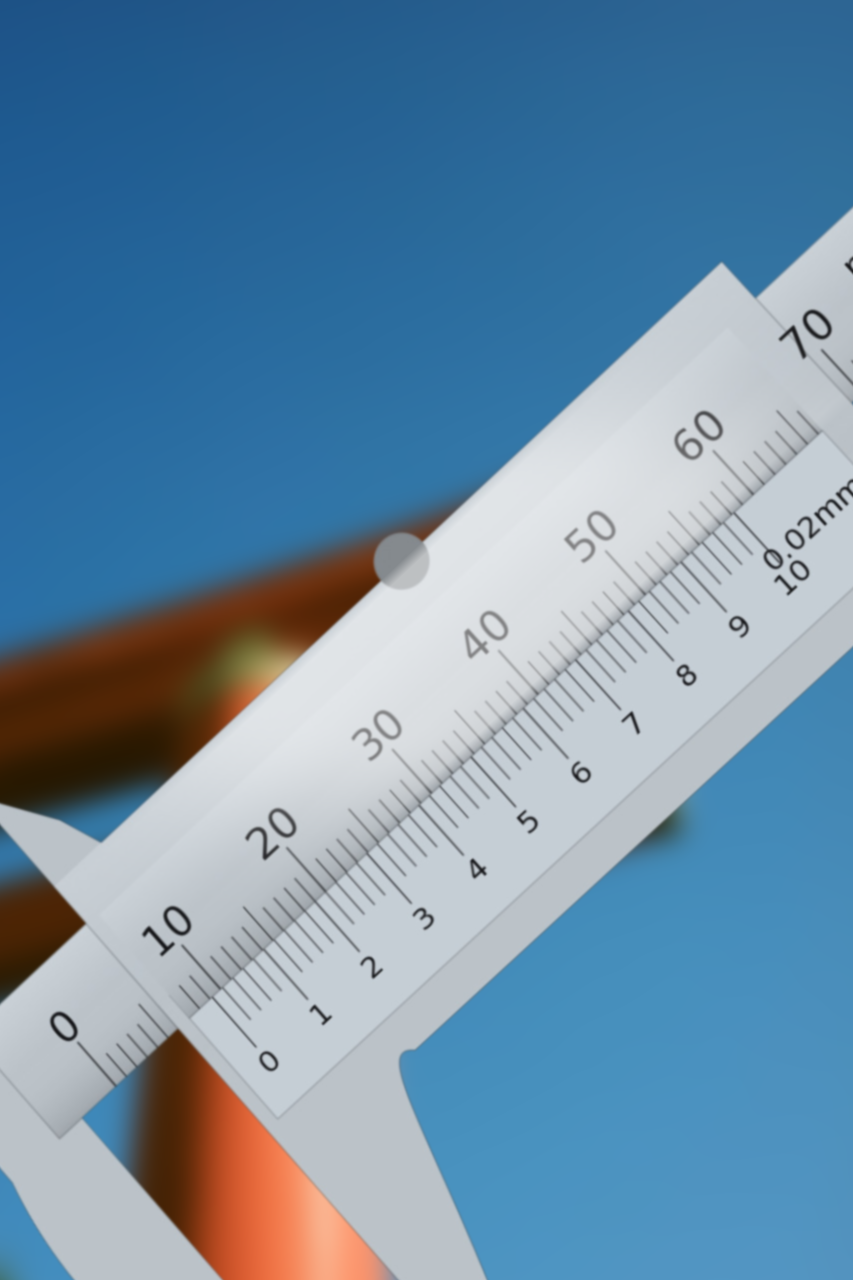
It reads 9.2,mm
